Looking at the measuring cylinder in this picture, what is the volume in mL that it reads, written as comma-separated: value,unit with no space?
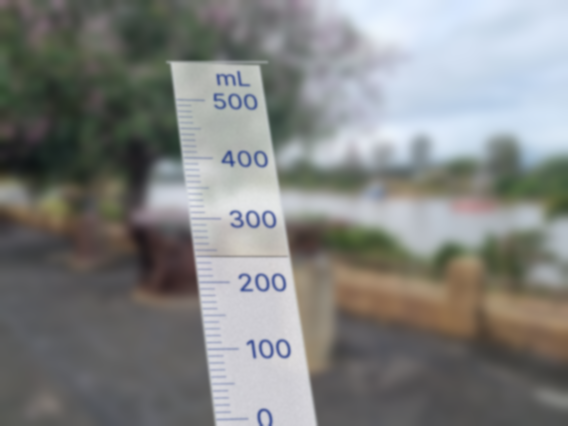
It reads 240,mL
